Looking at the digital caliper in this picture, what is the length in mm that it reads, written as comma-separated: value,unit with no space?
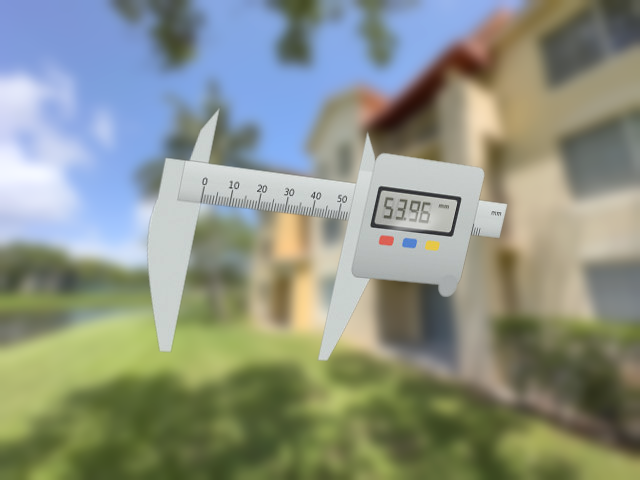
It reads 53.96,mm
